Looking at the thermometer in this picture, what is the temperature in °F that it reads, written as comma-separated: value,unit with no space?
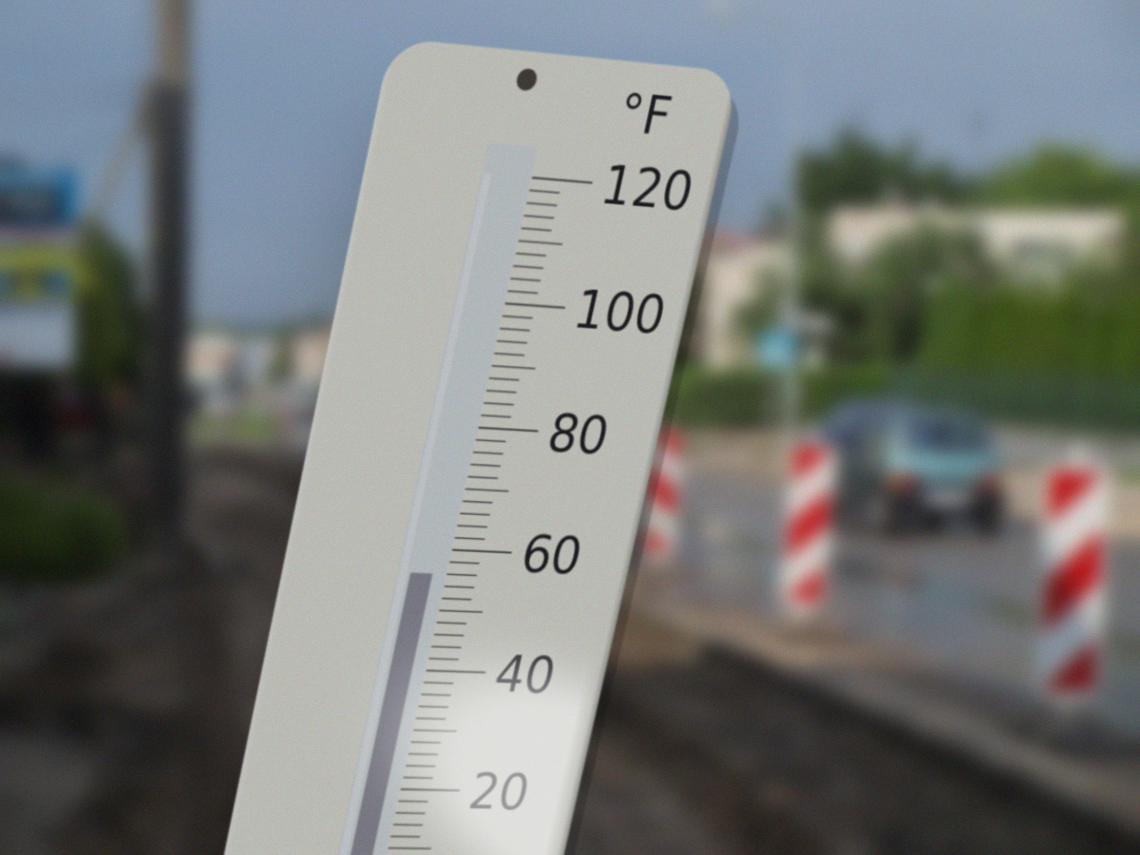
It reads 56,°F
